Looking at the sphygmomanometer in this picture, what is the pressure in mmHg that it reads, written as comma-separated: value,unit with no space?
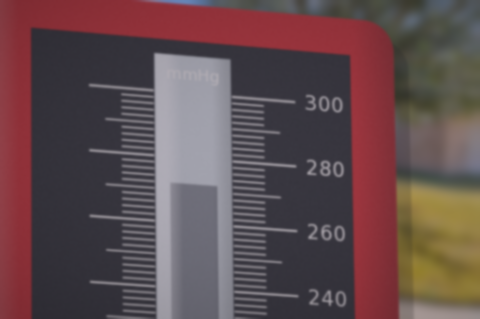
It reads 272,mmHg
